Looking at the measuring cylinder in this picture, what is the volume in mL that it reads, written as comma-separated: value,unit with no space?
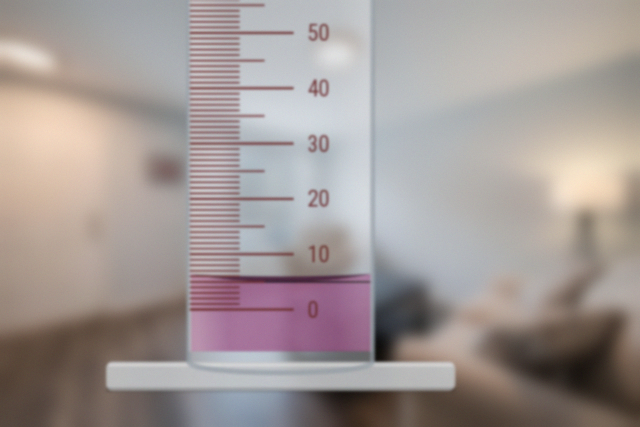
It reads 5,mL
